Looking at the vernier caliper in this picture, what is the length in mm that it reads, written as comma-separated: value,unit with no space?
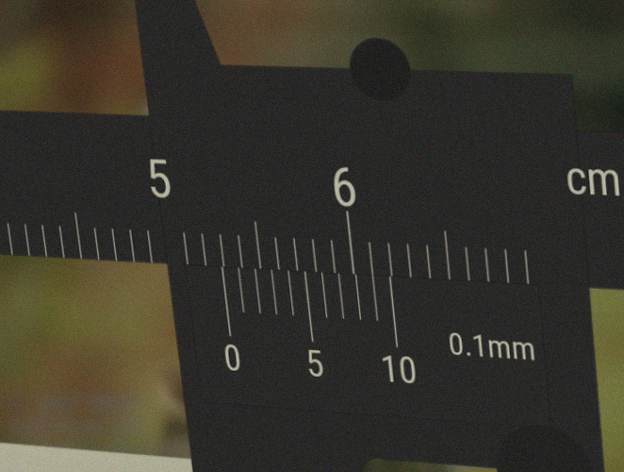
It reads 52.9,mm
